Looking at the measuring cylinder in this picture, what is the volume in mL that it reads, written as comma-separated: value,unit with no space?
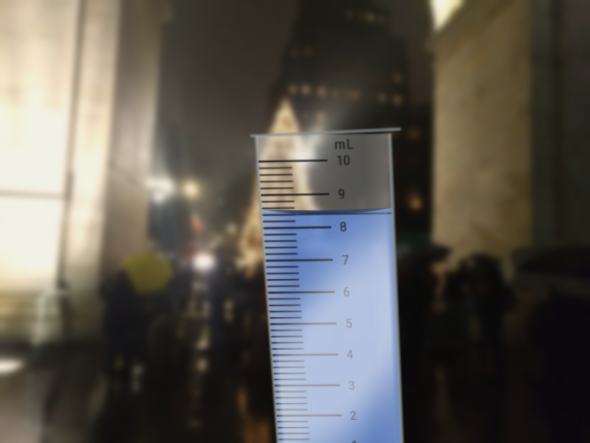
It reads 8.4,mL
